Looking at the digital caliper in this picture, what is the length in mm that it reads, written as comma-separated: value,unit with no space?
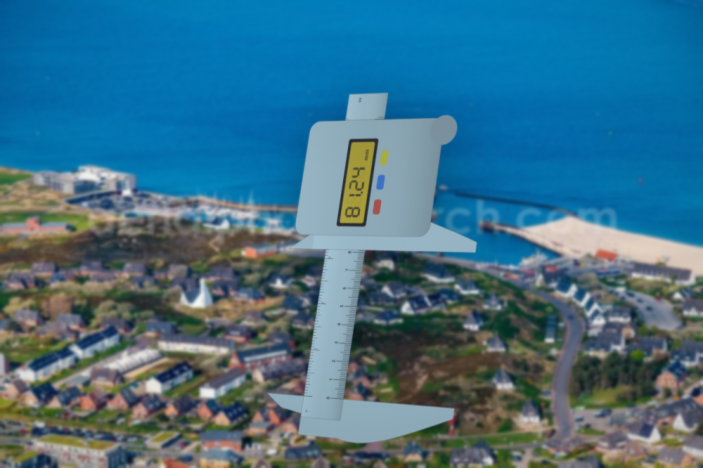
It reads 81.24,mm
